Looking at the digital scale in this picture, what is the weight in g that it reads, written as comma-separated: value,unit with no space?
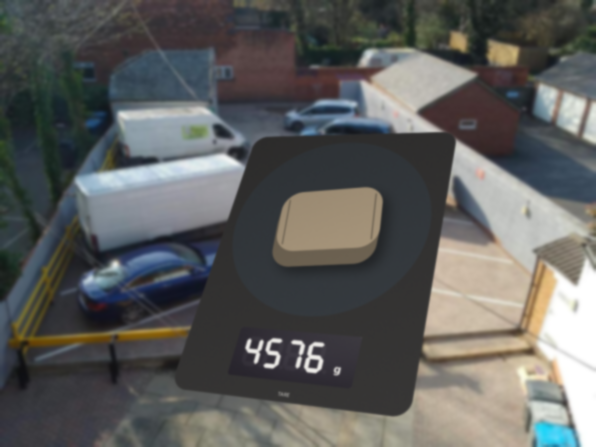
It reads 4576,g
